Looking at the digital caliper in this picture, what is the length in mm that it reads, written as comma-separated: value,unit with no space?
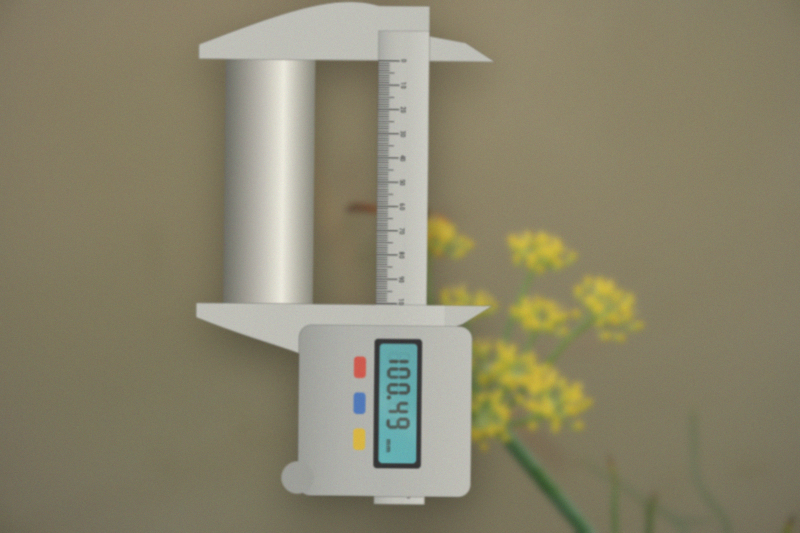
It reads 100.49,mm
